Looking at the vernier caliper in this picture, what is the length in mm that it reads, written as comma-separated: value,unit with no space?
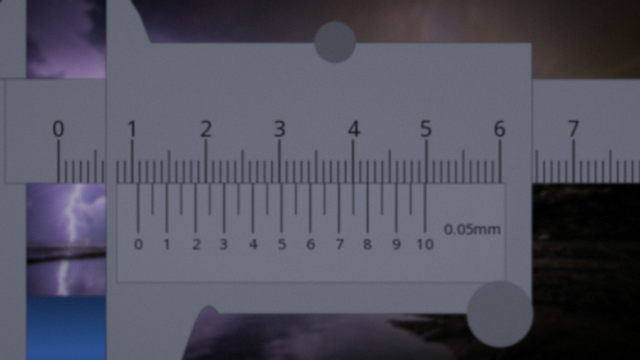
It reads 10.8,mm
